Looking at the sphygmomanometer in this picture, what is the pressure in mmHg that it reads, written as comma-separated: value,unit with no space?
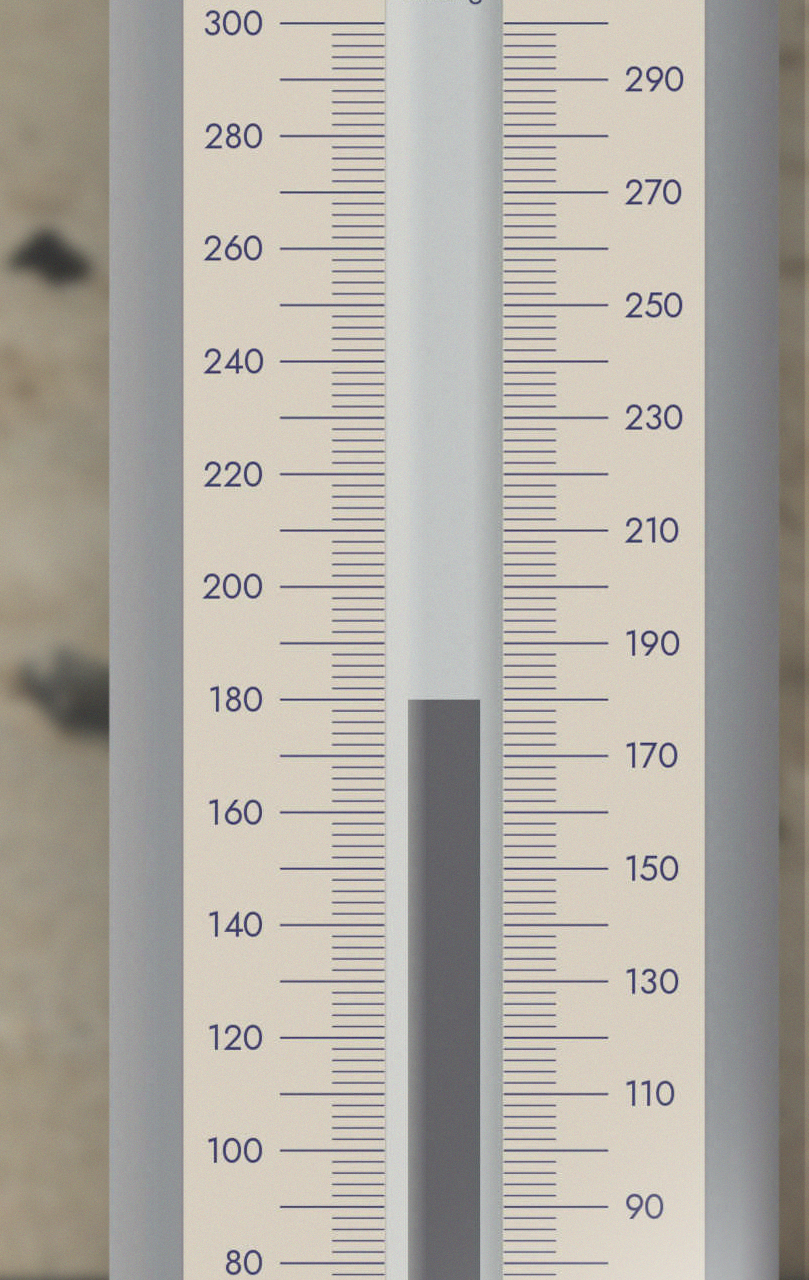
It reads 180,mmHg
